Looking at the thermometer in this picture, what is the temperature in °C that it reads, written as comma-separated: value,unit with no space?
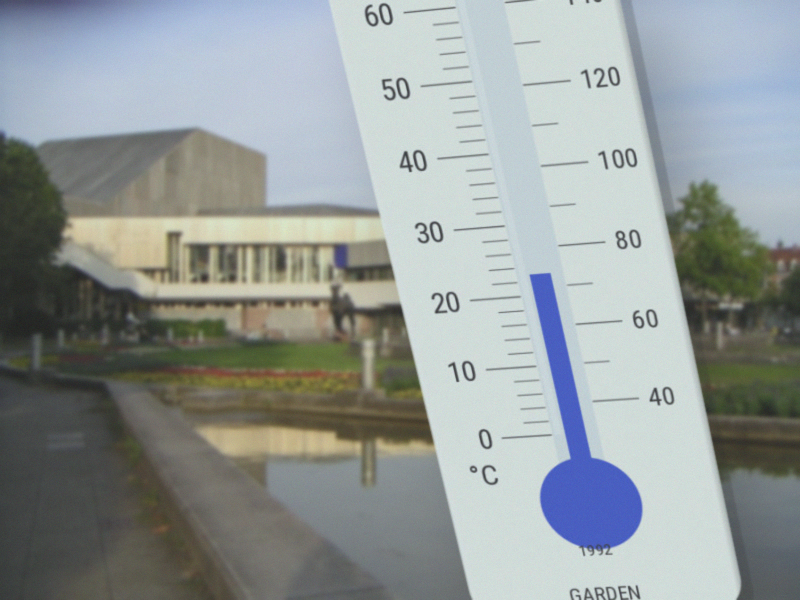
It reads 23,°C
